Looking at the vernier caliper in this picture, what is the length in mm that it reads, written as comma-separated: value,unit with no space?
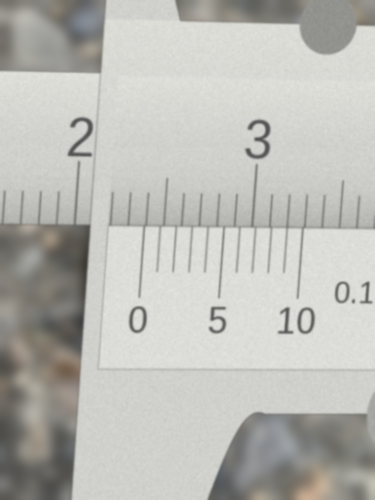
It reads 23.9,mm
